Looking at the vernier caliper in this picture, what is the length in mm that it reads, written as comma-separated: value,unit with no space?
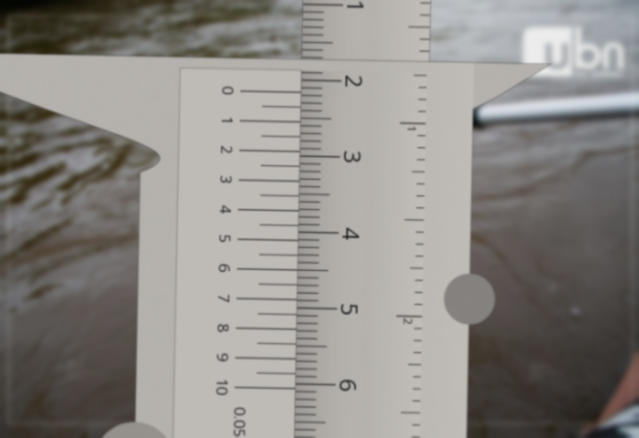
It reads 21.6,mm
